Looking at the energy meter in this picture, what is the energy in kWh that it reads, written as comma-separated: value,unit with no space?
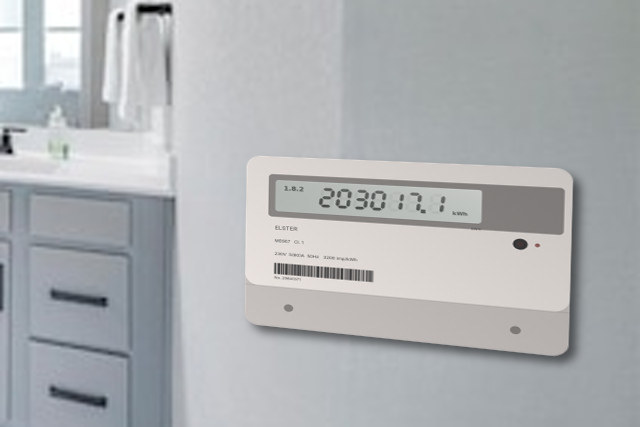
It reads 203017.1,kWh
